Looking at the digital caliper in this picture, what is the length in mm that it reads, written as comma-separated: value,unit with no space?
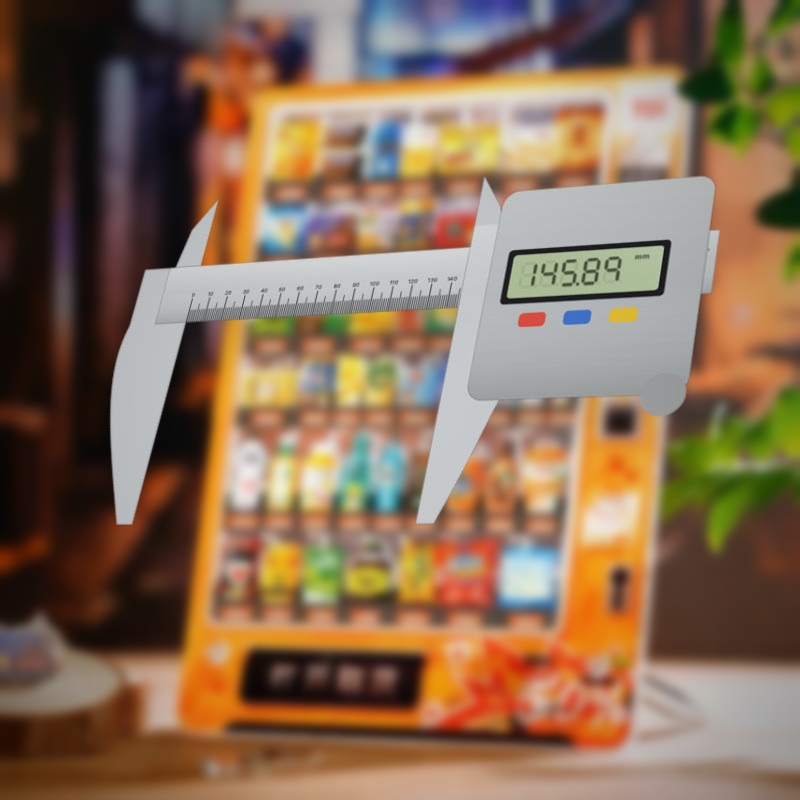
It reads 145.89,mm
